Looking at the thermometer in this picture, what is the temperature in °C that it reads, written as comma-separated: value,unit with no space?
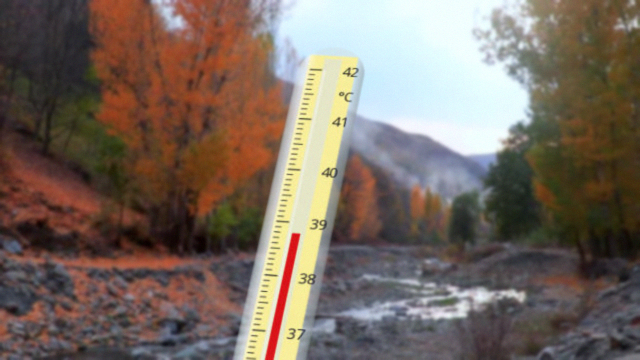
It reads 38.8,°C
